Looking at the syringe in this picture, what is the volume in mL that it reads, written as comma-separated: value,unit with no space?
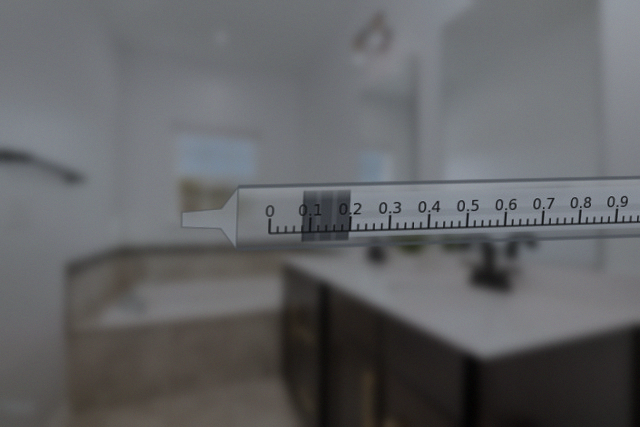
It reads 0.08,mL
